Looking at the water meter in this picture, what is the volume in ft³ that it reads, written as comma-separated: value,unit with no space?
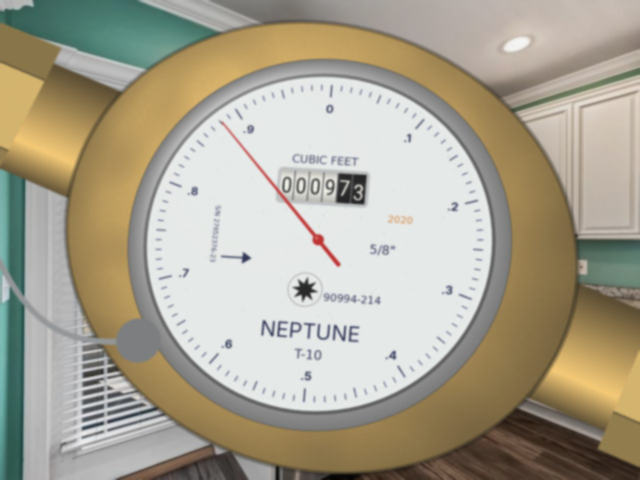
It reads 972.88,ft³
